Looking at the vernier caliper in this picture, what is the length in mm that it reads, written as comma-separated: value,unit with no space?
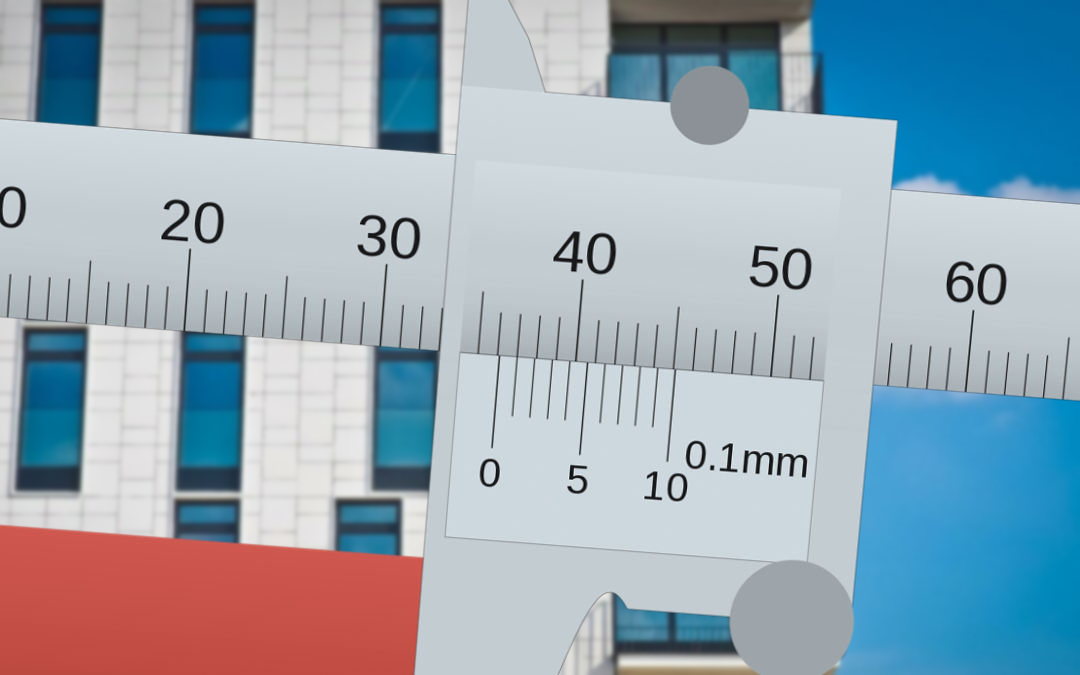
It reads 36.1,mm
